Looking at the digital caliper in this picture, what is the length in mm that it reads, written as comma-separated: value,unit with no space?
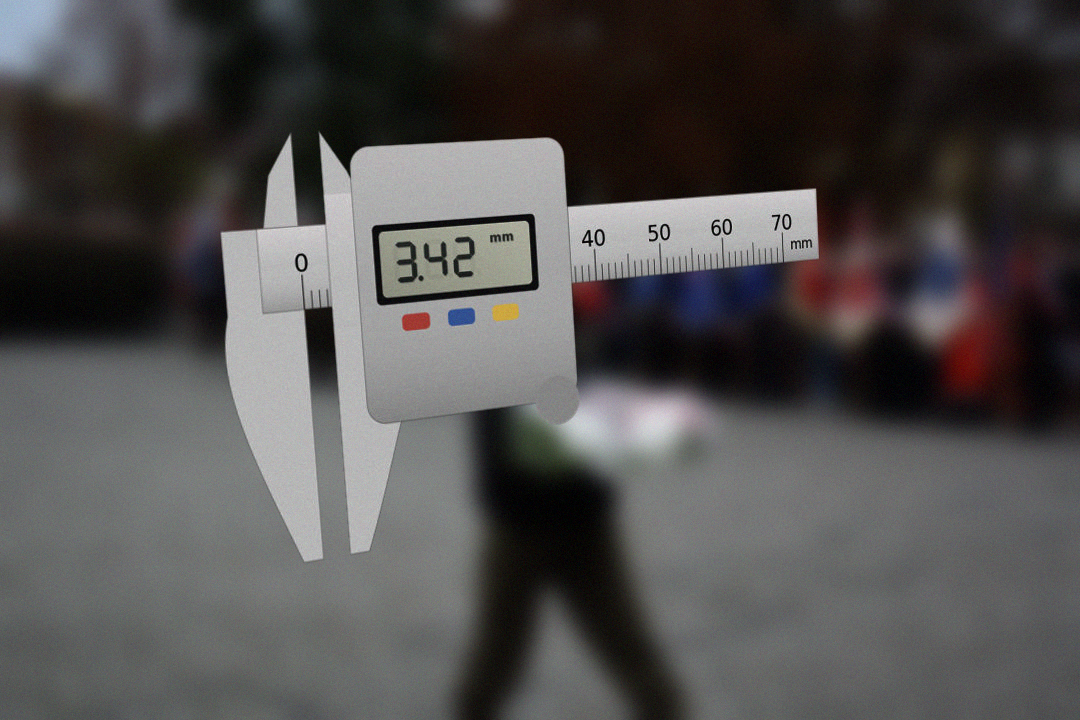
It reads 3.42,mm
